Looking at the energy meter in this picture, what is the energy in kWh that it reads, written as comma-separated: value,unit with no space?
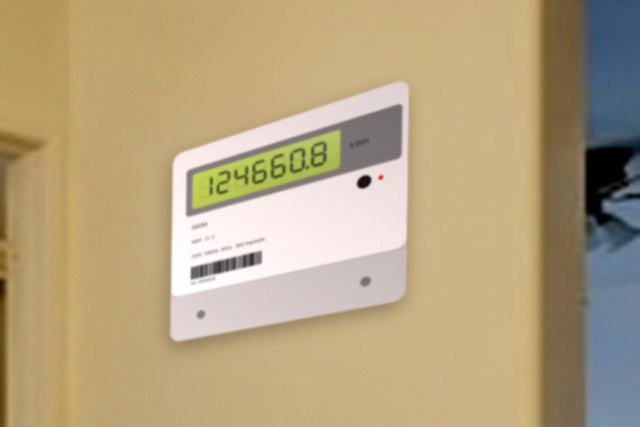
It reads 124660.8,kWh
